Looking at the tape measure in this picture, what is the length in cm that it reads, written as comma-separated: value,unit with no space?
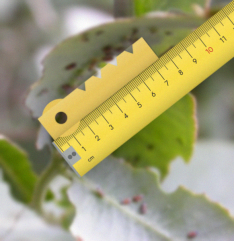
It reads 7.5,cm
